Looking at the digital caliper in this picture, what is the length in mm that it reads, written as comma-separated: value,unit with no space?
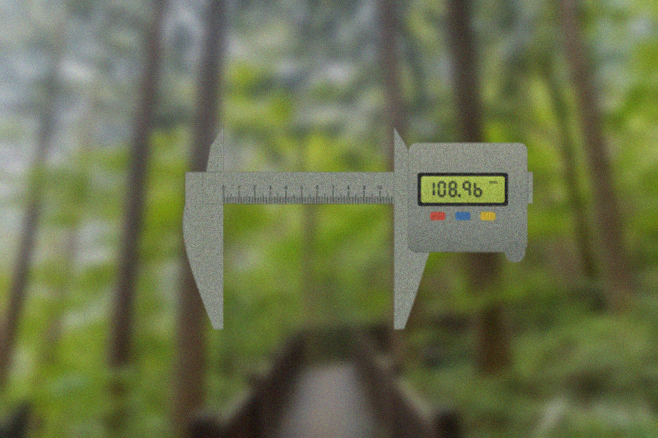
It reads 108.96,mm
